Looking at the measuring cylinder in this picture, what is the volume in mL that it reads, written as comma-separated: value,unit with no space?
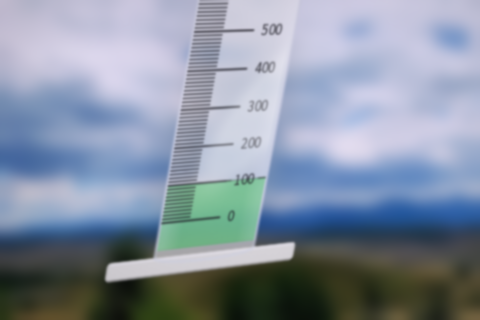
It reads 100,mL
